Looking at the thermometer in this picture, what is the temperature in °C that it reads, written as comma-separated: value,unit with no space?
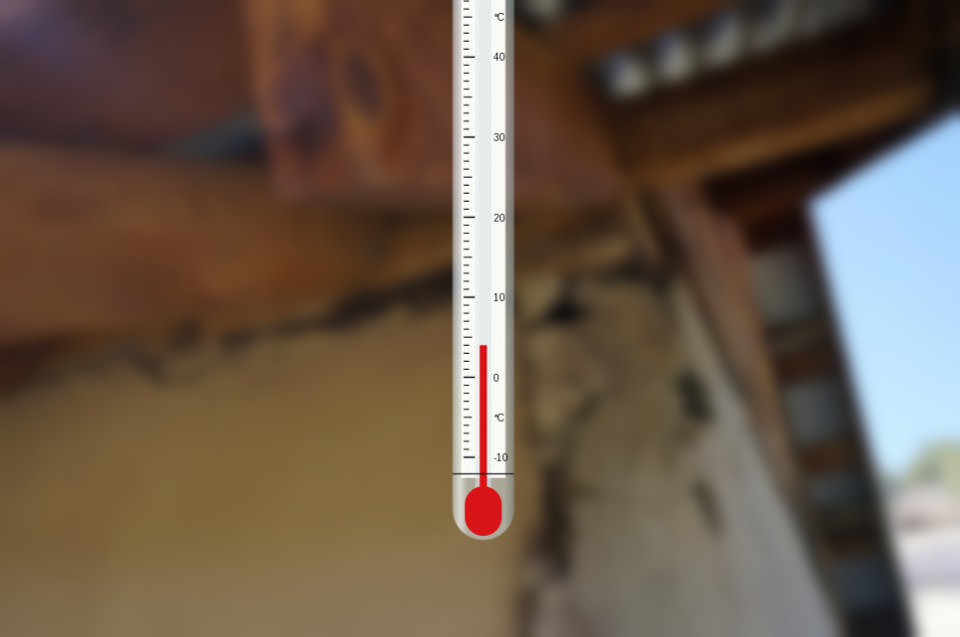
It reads 4,°C
